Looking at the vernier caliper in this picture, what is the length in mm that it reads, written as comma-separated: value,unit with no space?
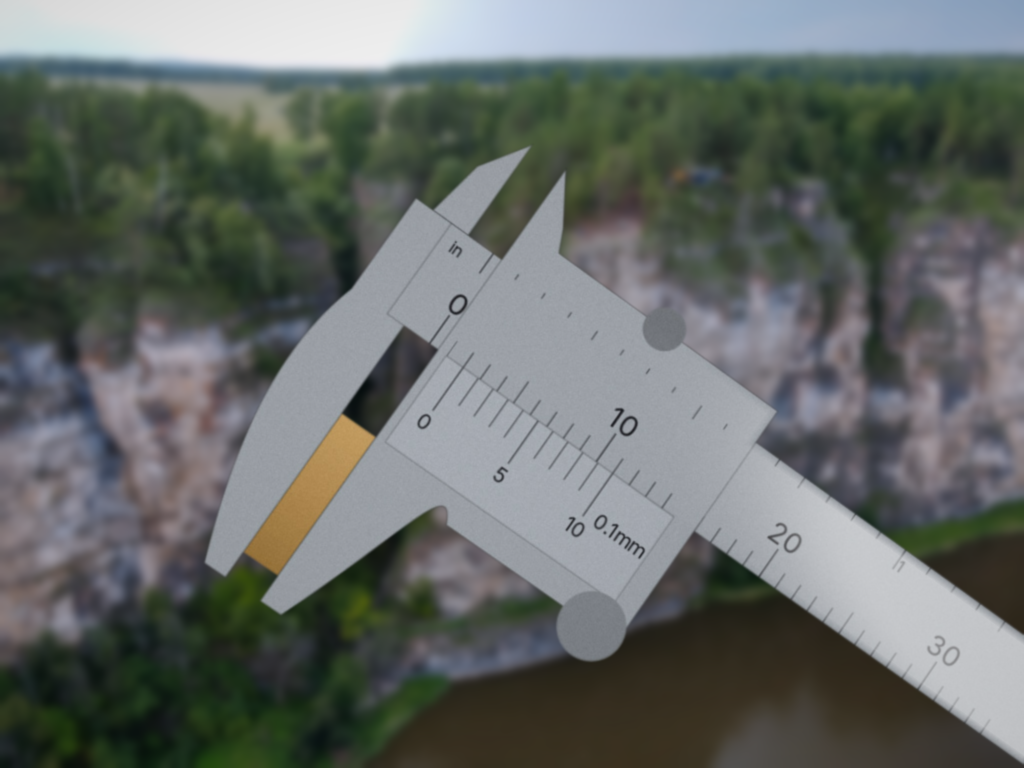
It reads 2.0,mm
